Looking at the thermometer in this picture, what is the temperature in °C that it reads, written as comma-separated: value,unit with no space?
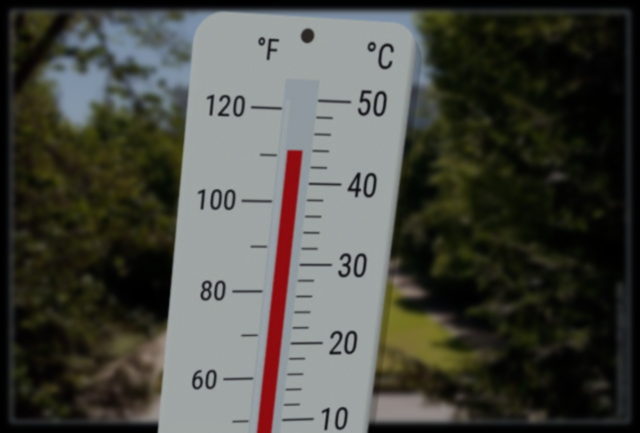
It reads 44,°C
